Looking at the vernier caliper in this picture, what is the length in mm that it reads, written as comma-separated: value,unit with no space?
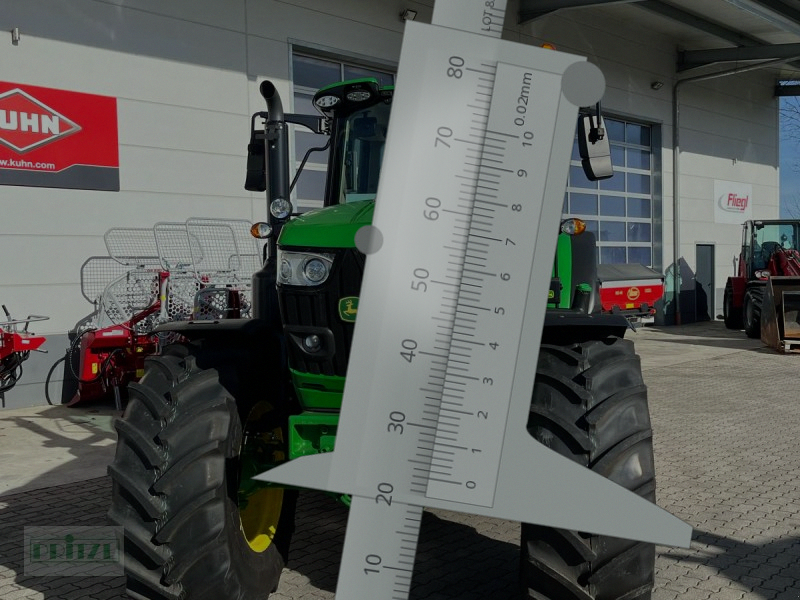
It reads 23.0,mm
